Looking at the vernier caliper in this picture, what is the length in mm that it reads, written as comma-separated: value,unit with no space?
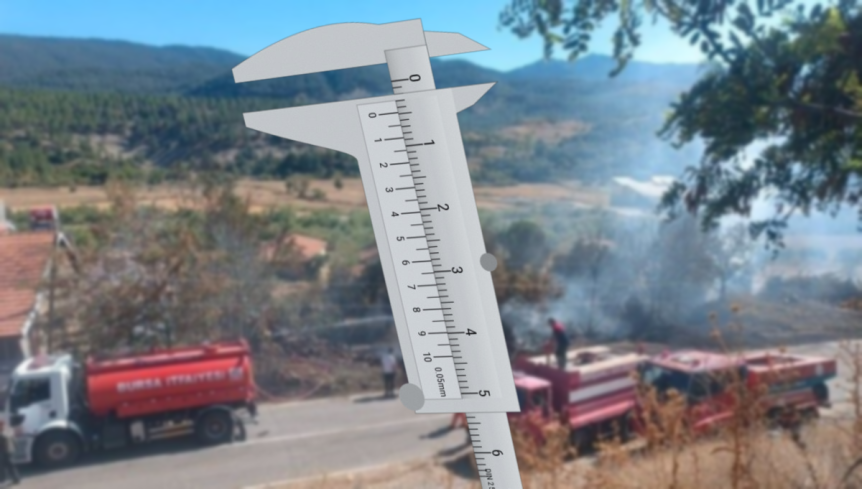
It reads 4.8,mm
